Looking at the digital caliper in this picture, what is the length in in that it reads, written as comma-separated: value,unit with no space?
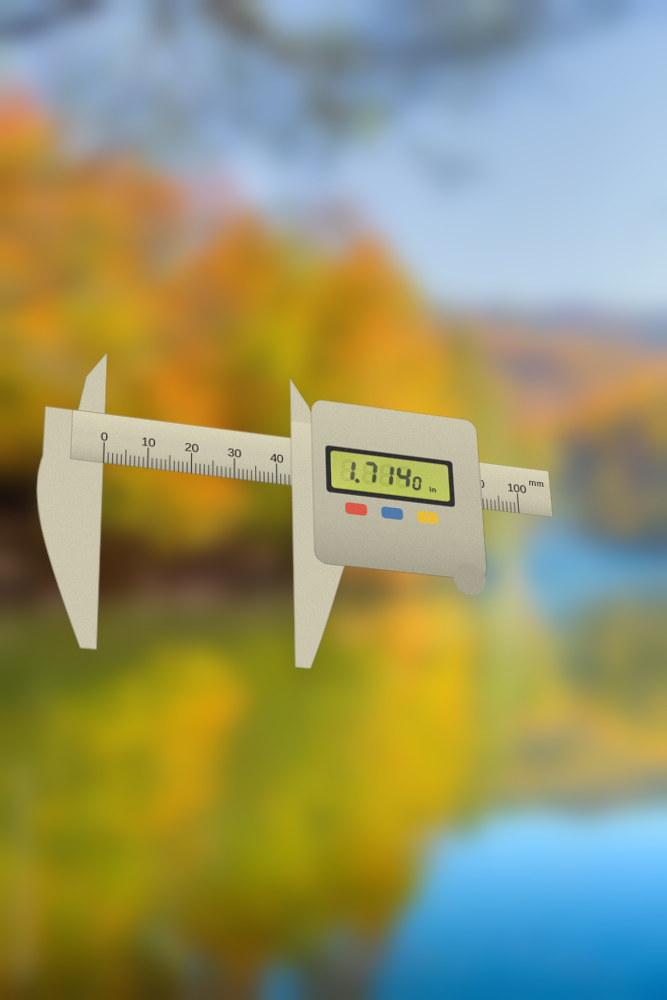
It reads 1.7140,in
